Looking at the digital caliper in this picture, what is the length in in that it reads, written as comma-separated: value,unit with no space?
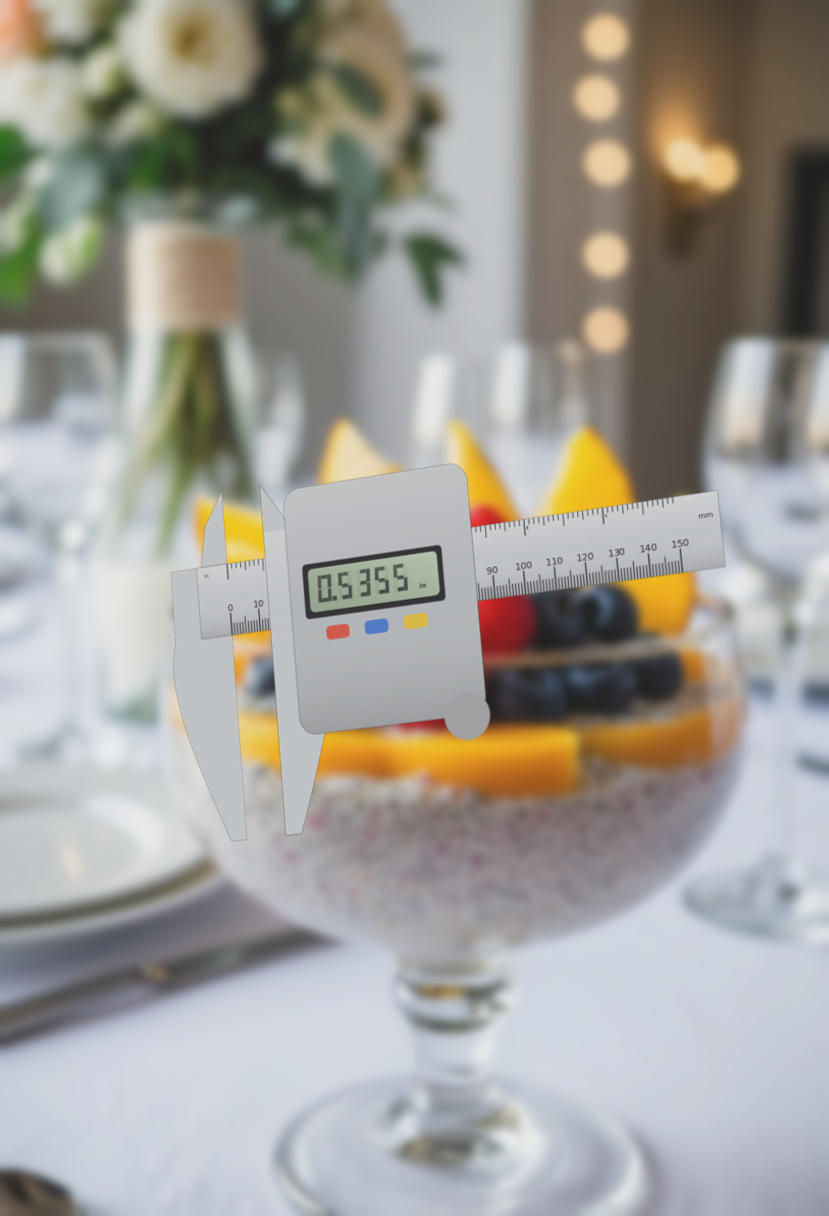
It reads 0.5355,in
